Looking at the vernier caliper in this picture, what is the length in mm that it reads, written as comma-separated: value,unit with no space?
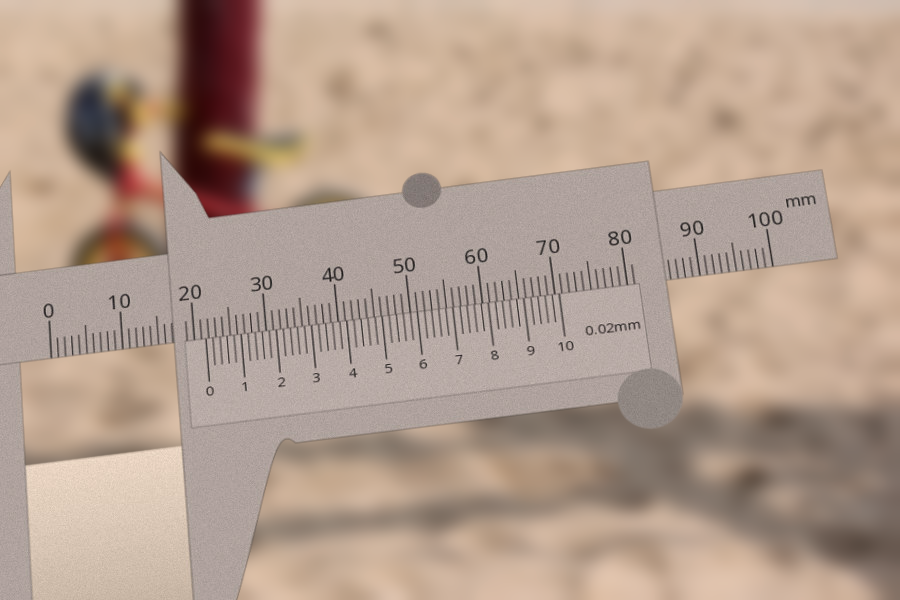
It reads 21.6,mm
